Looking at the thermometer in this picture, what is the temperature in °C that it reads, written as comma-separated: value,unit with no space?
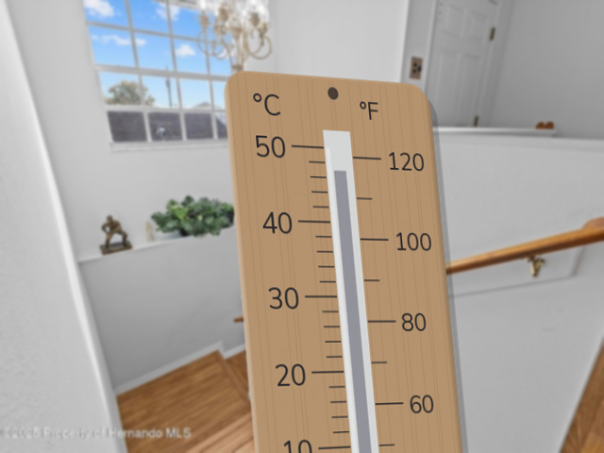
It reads 47,°C
